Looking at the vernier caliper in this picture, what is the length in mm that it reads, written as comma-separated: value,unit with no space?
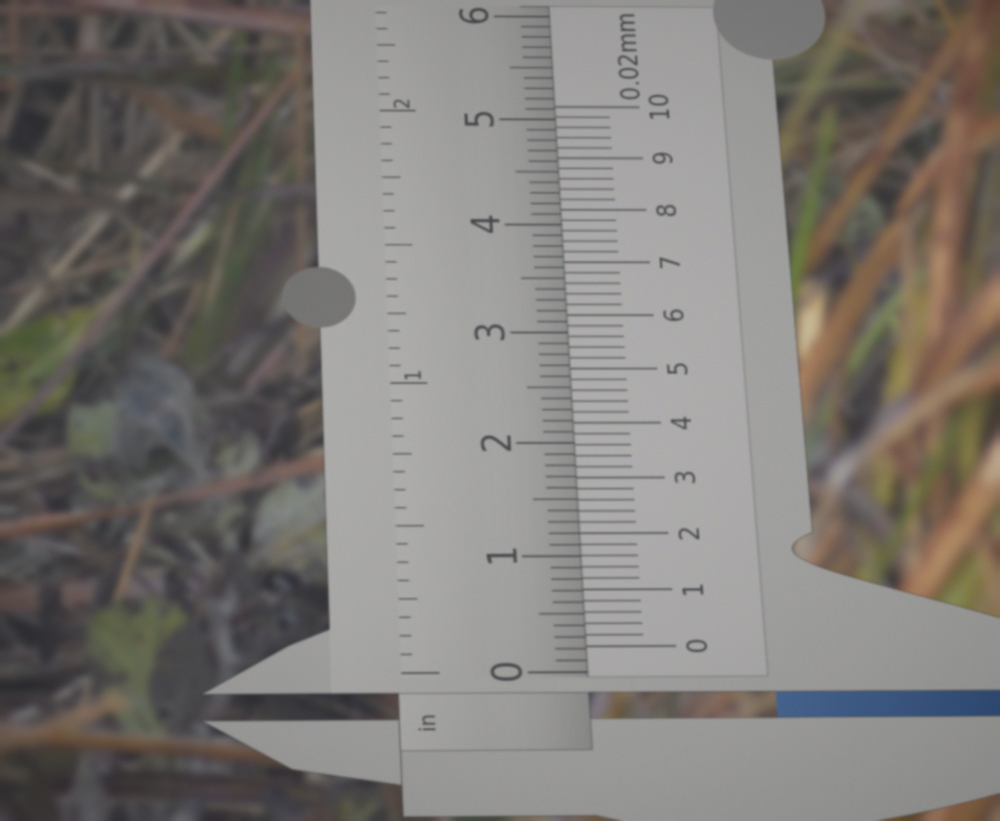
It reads 2.2,mm
